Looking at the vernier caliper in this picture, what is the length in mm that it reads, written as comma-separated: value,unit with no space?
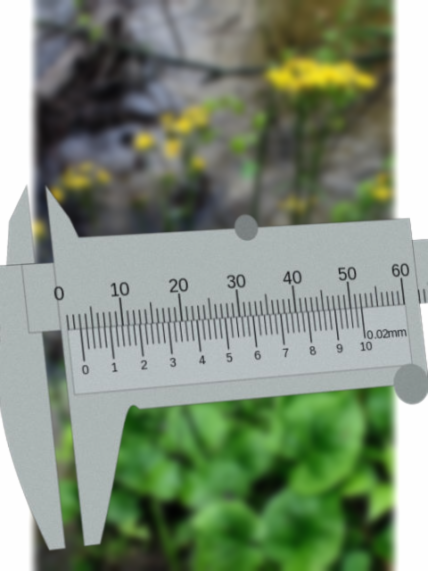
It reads 3.0,mm
